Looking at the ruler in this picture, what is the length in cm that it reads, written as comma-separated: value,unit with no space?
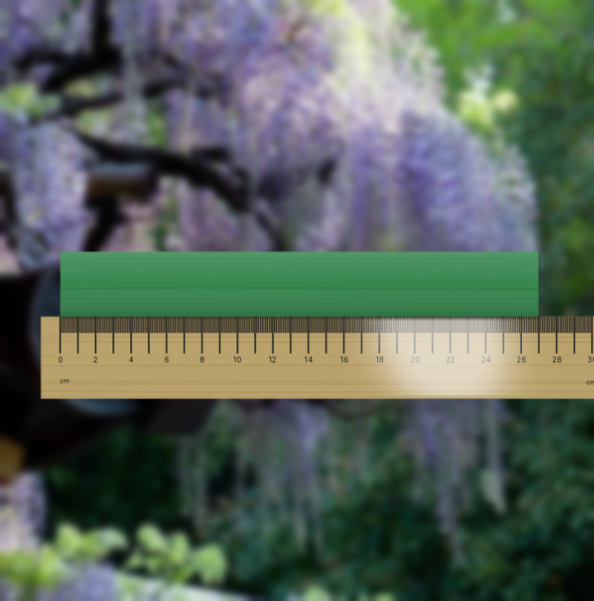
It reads 27,cm
